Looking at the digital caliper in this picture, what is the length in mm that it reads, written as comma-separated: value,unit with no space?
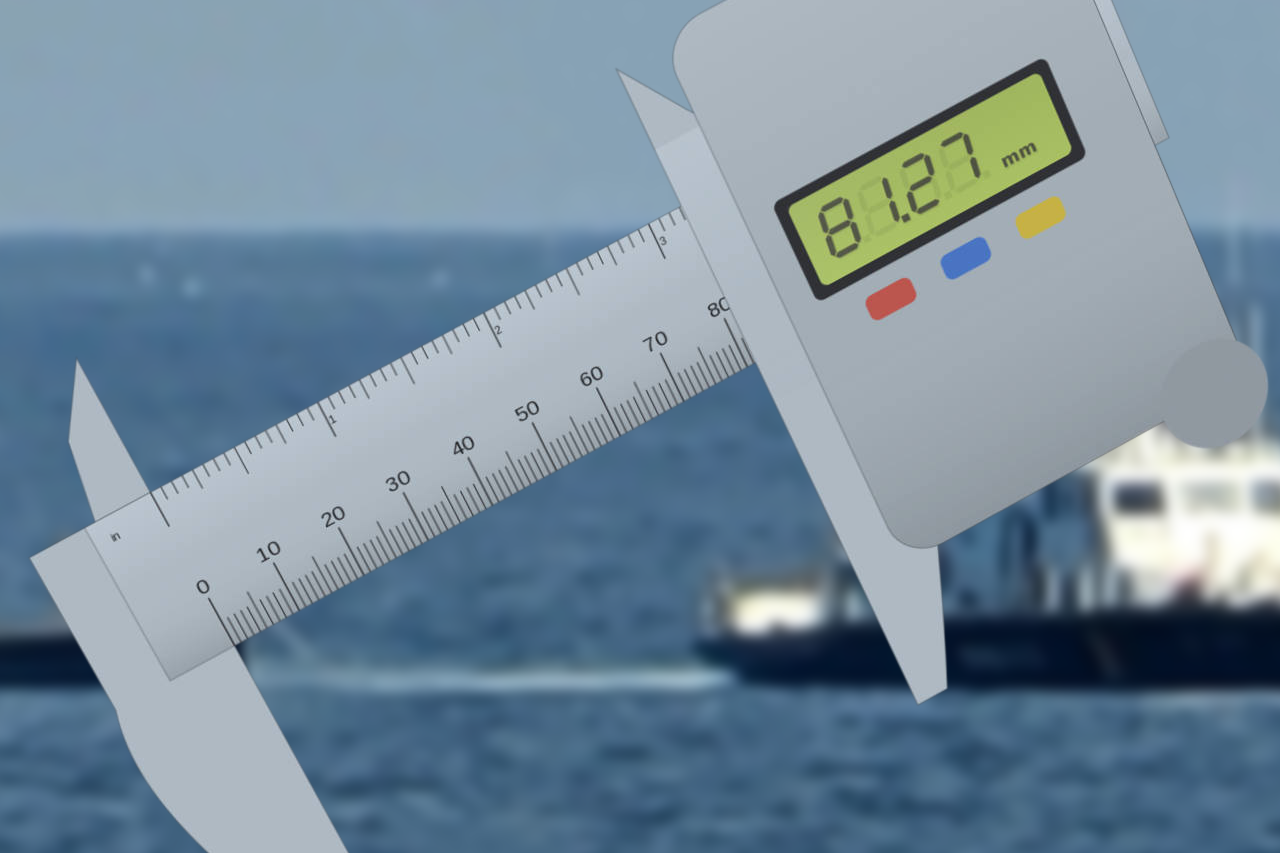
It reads 81.27,mm
